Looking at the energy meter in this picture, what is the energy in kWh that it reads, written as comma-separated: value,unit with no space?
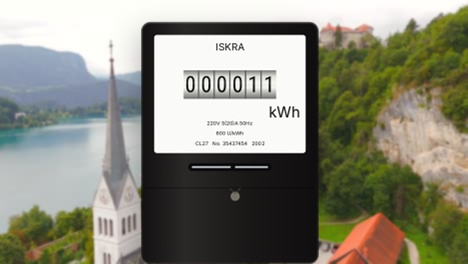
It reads 11,kWh
